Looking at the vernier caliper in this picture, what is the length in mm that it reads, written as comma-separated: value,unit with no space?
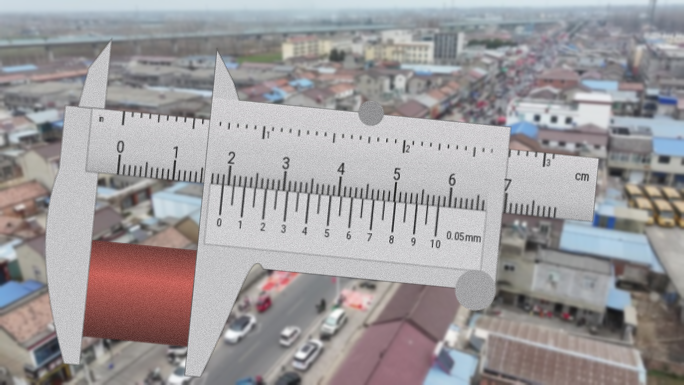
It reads 19.0,mm
